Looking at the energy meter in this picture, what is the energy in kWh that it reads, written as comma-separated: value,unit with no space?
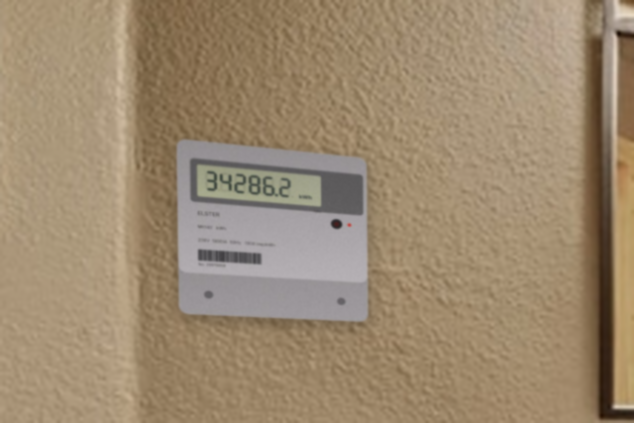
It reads 34286.2,kWh
